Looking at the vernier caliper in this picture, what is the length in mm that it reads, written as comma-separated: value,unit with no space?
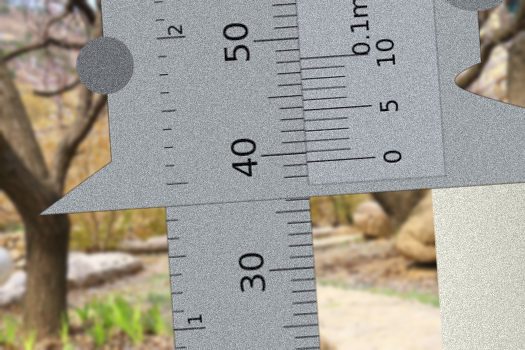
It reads 39.2,mm
